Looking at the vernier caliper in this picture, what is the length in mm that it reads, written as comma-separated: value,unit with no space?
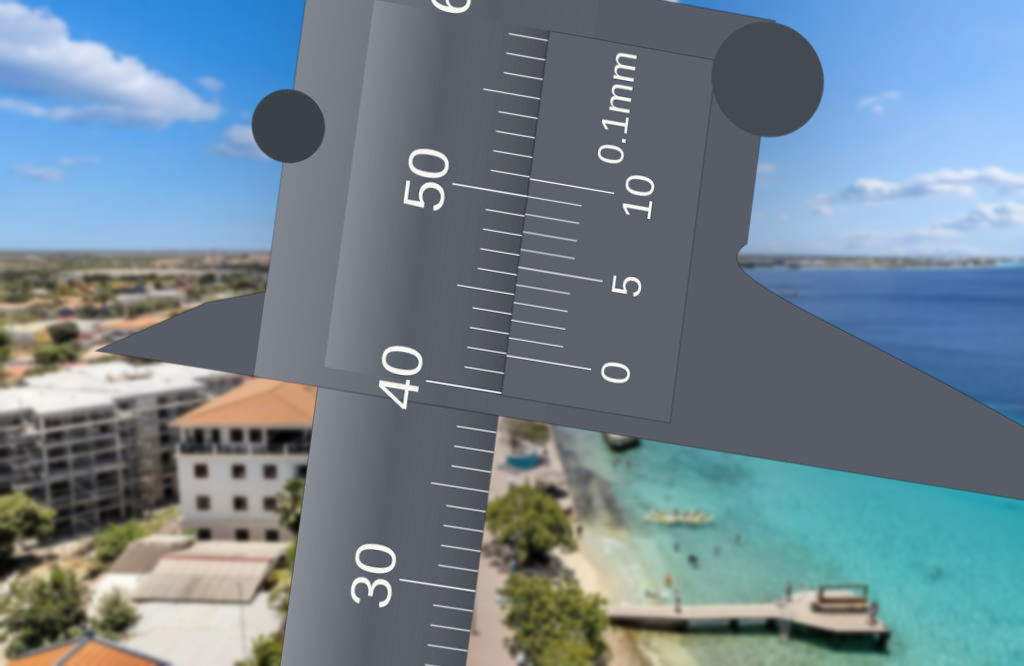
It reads 41.9,mm
